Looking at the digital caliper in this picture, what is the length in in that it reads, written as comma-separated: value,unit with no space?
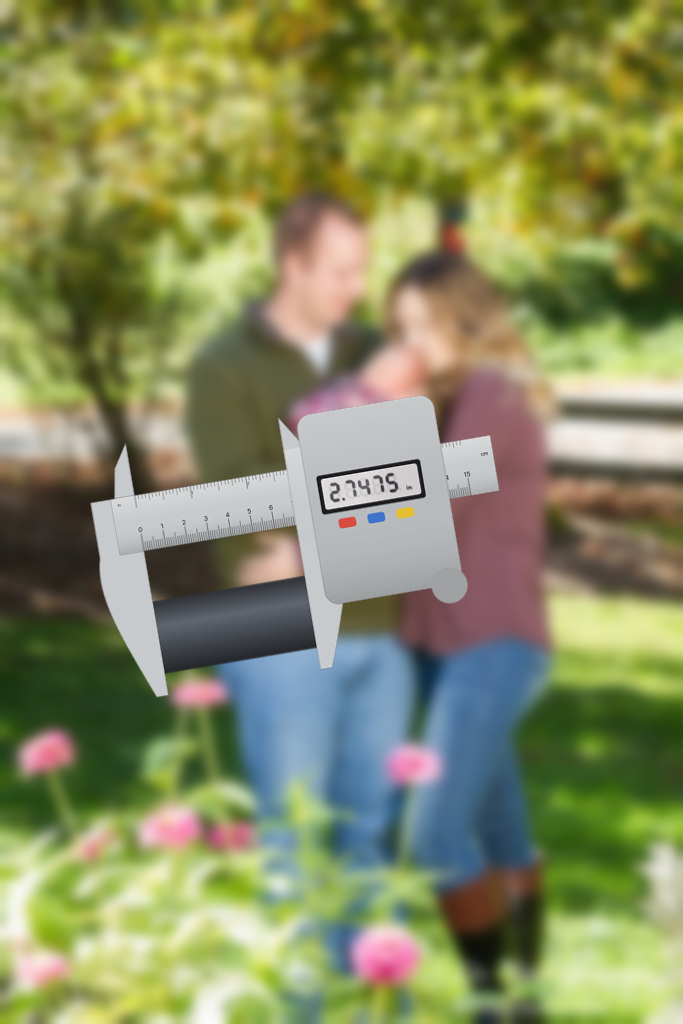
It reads 2.7475,in
